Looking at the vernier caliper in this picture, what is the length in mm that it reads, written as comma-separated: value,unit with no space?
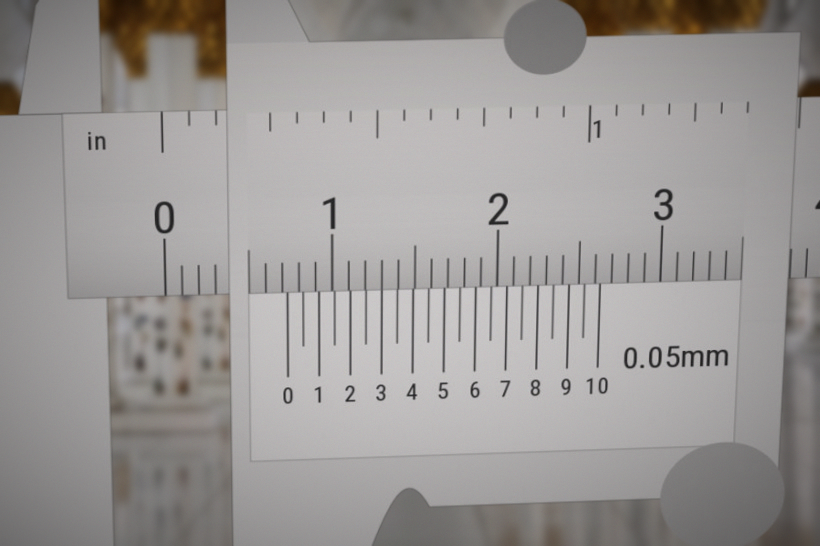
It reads 7.3,mm
